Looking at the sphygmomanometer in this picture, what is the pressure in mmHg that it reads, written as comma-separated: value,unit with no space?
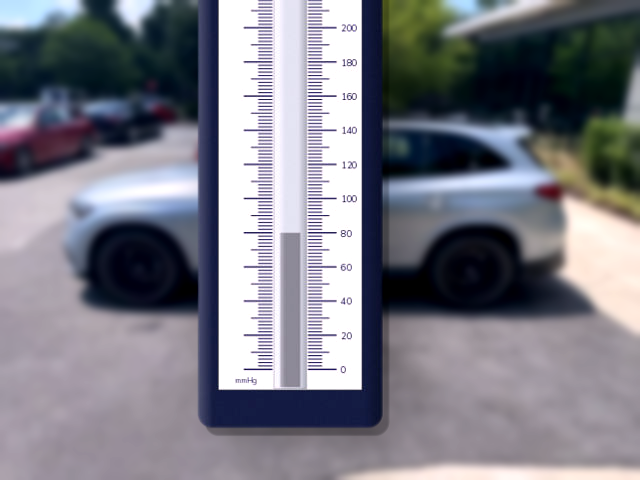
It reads 80,mmHg
